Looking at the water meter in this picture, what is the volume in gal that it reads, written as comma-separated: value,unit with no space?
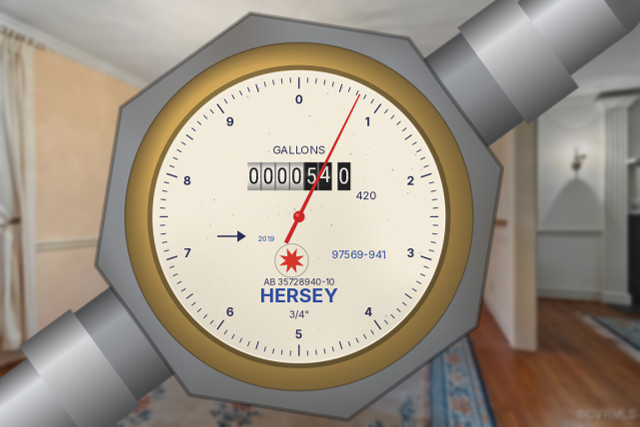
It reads 540.7,gal
